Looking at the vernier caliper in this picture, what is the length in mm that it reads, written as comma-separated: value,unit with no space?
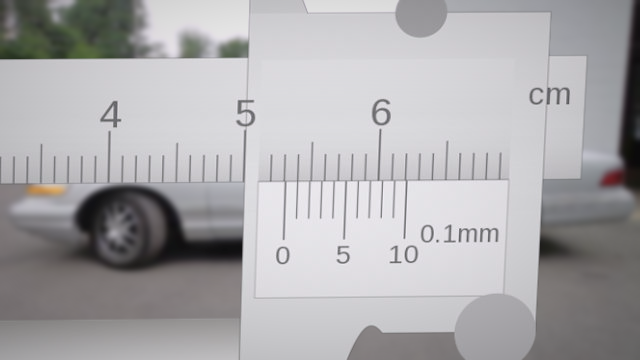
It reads 53.1,mm
